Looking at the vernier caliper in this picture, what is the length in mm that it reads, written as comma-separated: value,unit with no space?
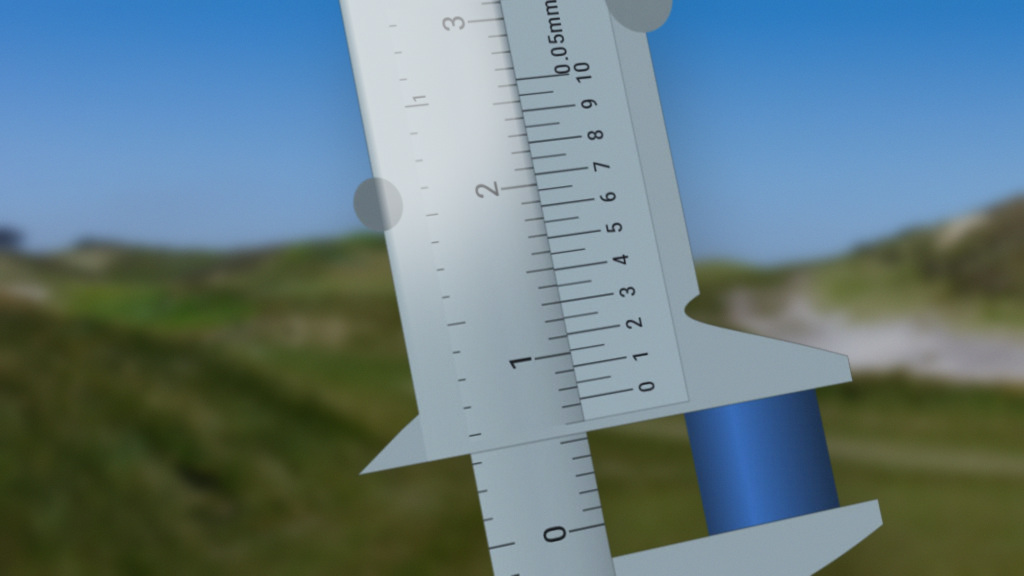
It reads 7.3,mm
